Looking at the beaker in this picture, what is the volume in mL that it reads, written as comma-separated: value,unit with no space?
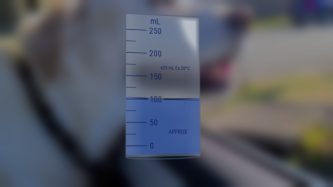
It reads 100,mL
